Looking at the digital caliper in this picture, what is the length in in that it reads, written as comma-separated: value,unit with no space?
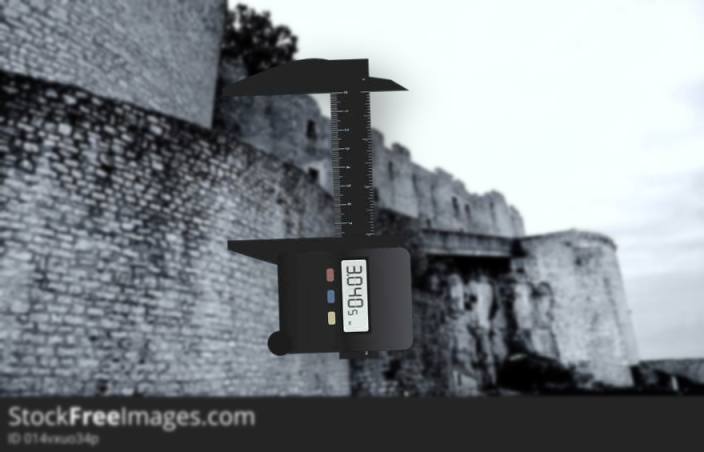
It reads 3.0405,in
